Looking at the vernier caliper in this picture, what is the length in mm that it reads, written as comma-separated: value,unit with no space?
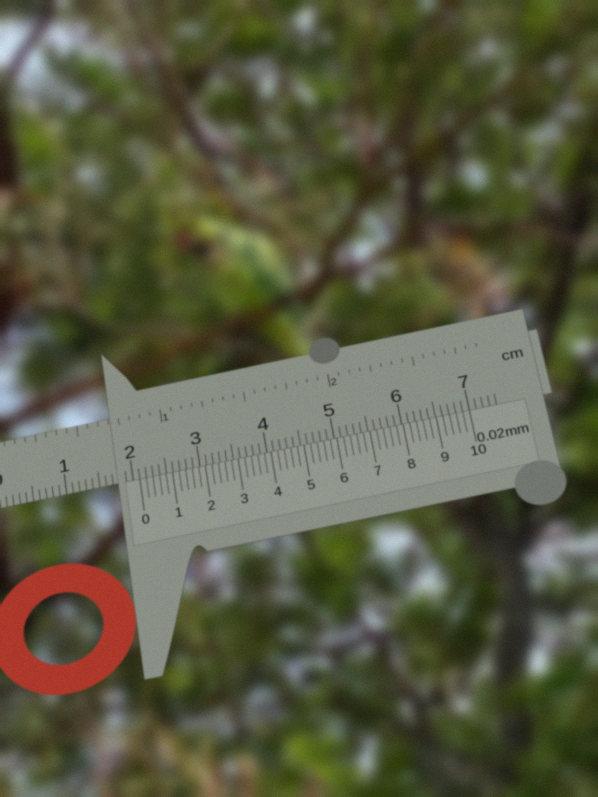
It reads 21.0,mm
